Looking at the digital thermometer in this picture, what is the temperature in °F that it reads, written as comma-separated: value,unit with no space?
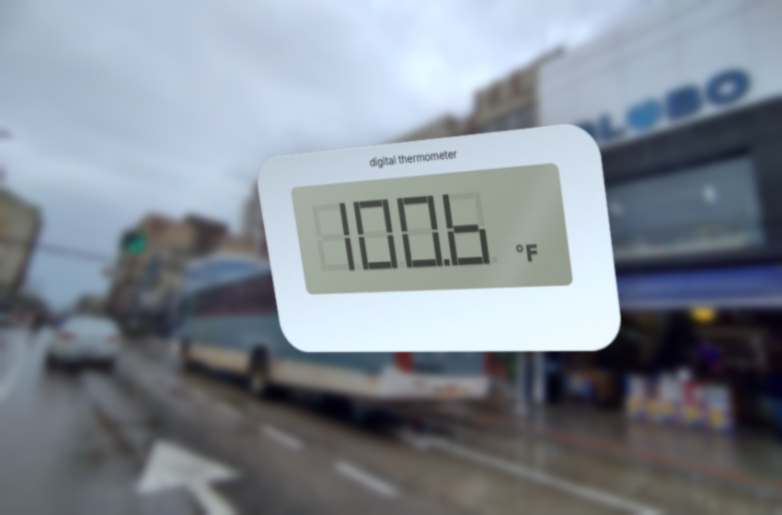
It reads 100.6,°F
